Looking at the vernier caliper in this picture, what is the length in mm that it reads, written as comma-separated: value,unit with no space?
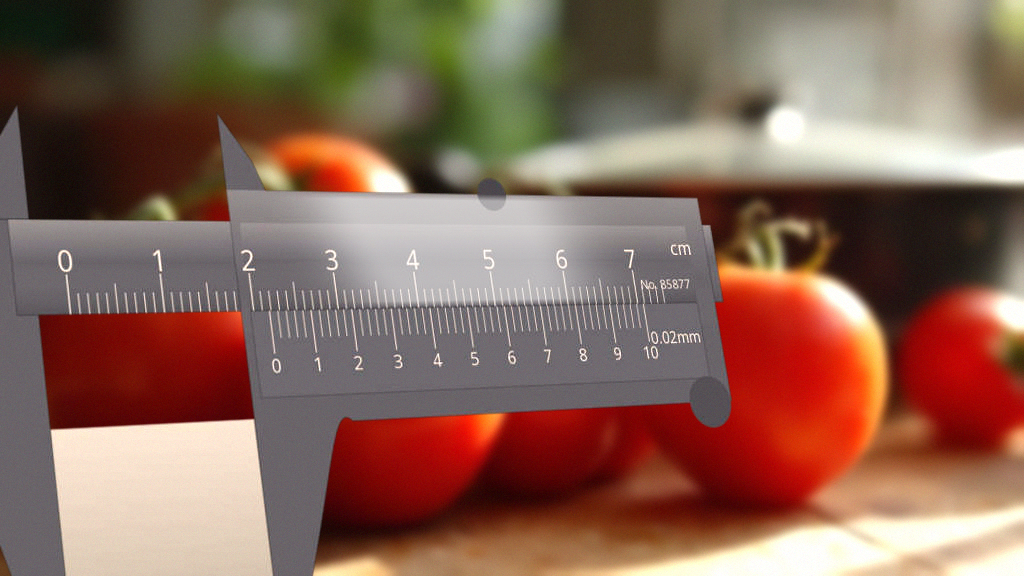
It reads 21.8,mm
